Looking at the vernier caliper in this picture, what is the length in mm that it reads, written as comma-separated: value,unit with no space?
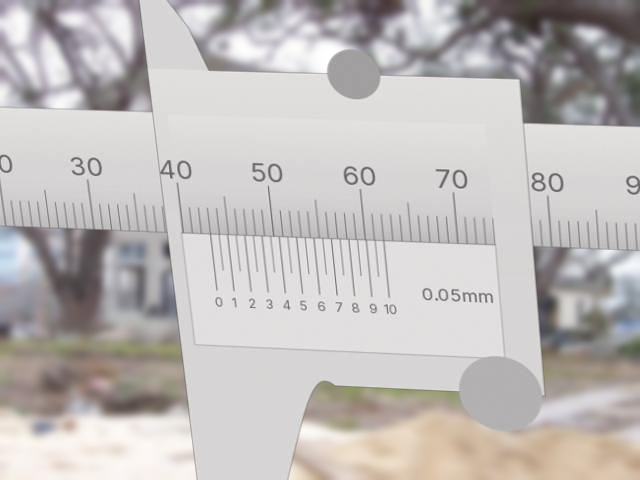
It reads 43.0,mm
